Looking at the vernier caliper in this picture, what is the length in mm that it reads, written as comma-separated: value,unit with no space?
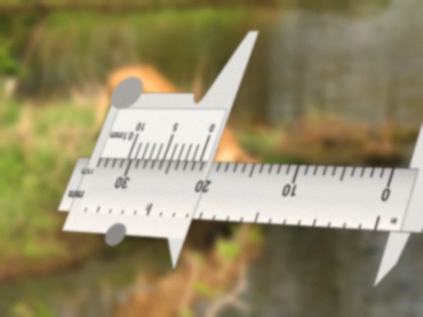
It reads 21.4,mm
